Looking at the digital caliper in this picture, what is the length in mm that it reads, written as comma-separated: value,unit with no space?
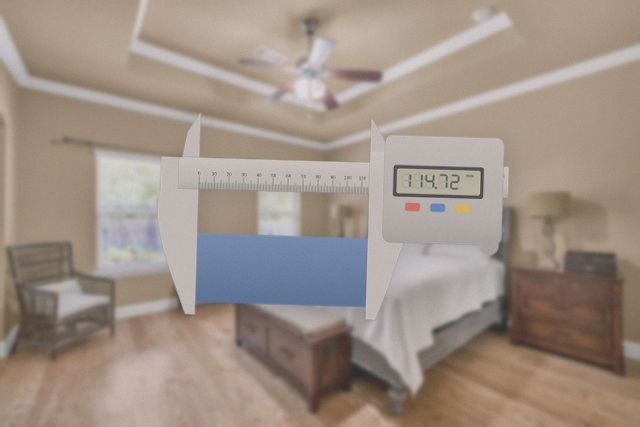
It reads 114.72,mm
